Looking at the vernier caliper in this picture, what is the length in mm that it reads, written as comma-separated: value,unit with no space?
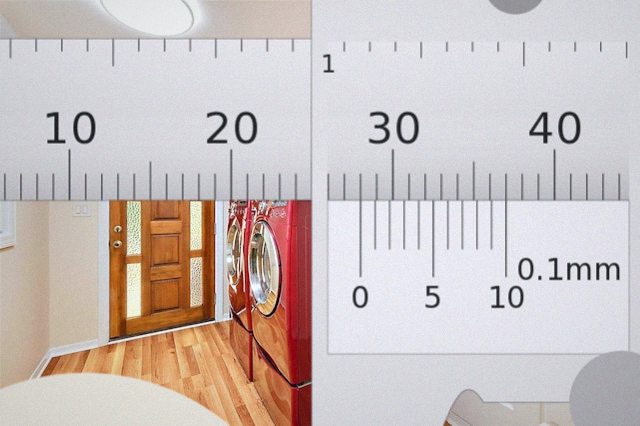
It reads 28.0,mm
